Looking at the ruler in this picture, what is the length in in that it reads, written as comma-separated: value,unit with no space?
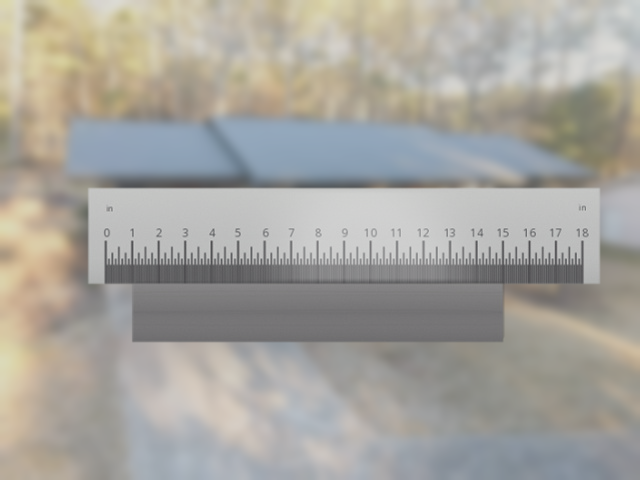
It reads 14,in
